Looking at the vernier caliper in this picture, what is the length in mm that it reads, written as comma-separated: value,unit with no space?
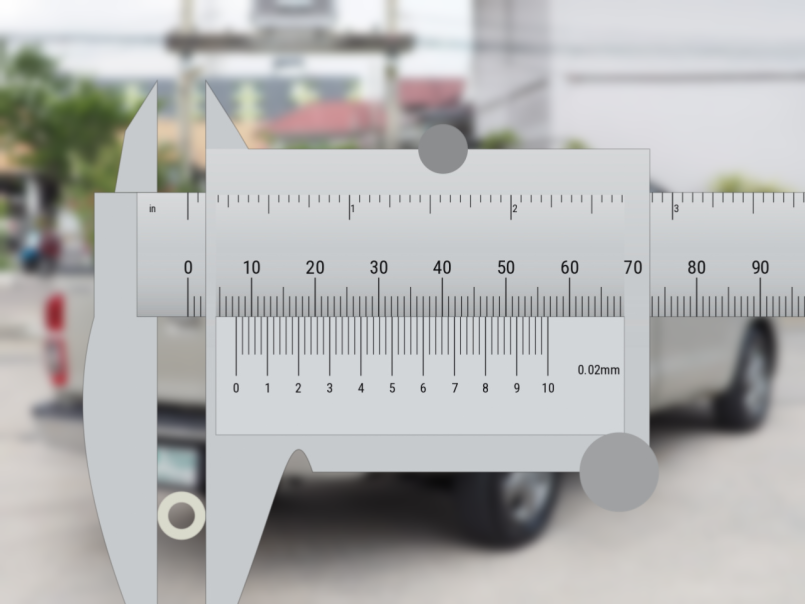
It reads 7.6,mm
